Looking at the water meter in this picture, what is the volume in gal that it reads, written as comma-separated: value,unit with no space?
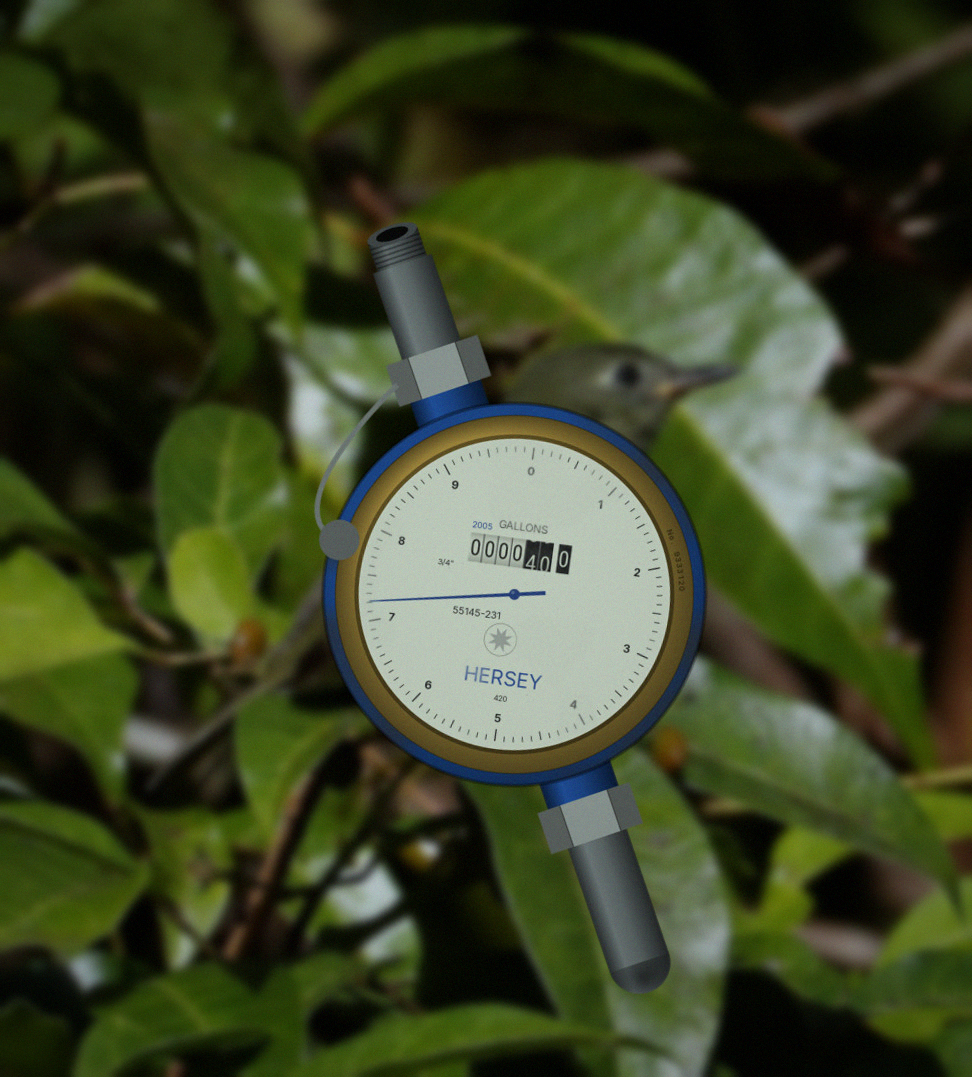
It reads 397.2,gal
